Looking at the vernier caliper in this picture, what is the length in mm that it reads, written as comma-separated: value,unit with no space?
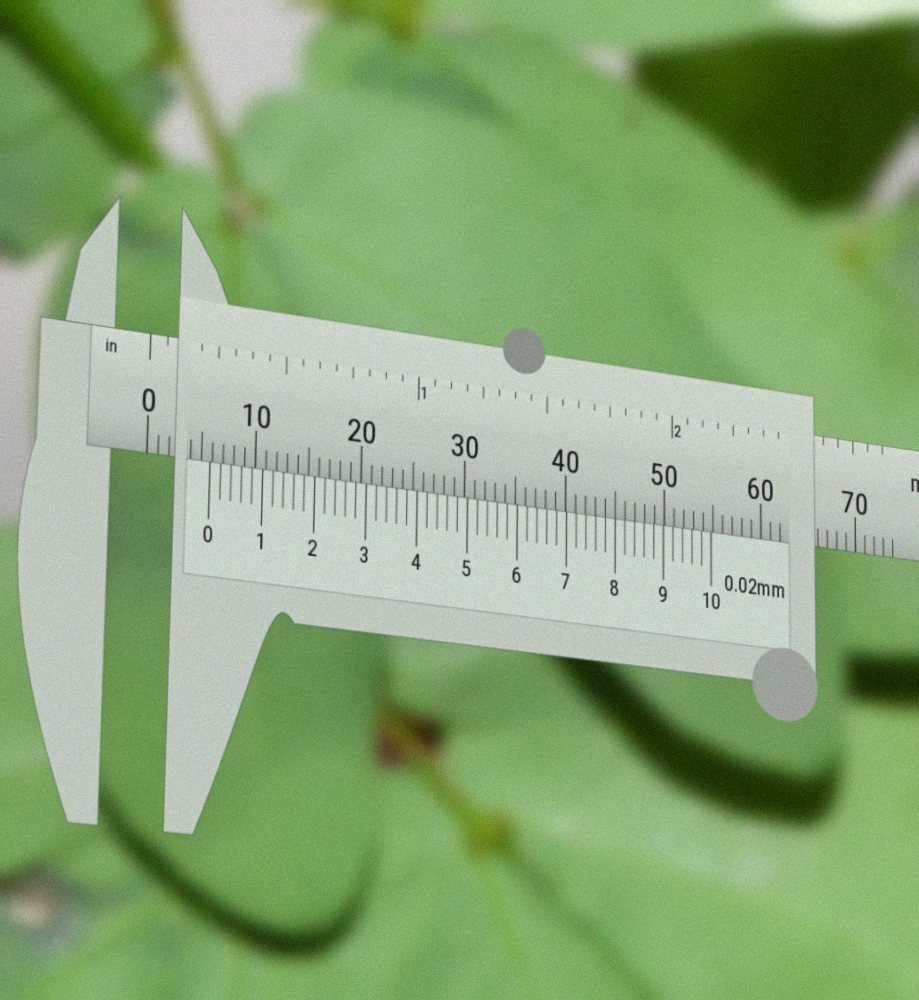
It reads 5.8,mm
